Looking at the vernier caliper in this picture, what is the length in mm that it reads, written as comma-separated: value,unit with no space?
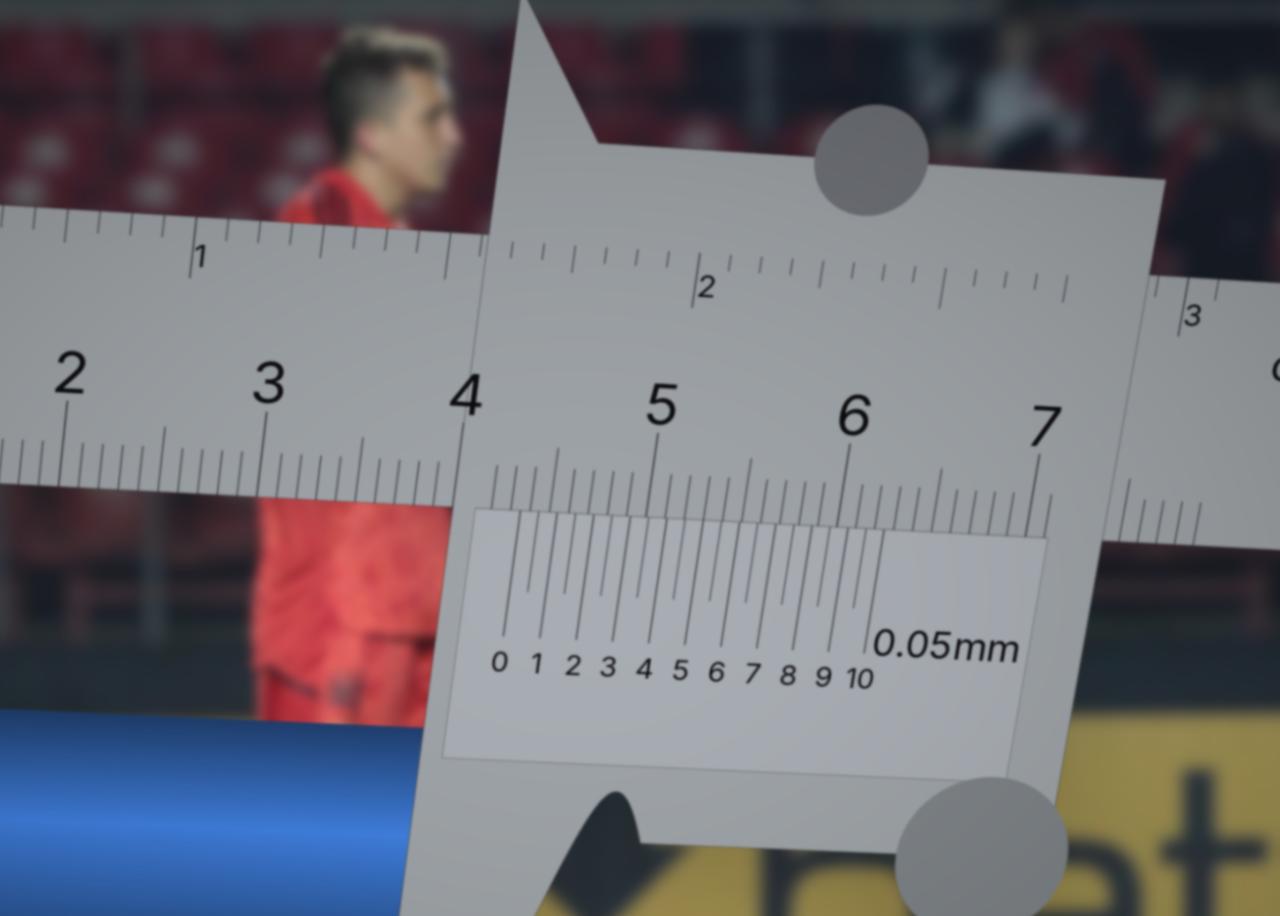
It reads 43.5,mm
